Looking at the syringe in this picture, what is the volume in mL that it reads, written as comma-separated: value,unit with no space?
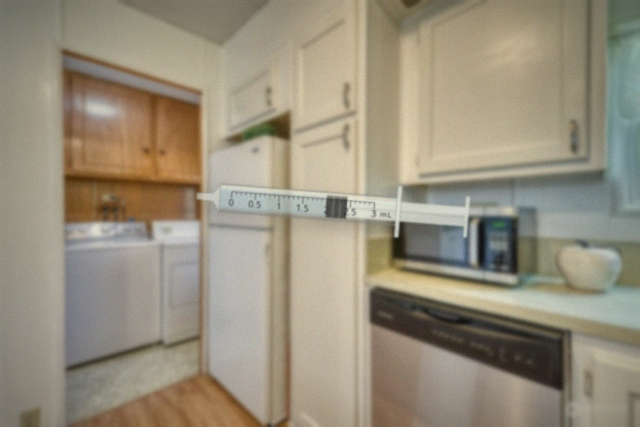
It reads 2,mL
